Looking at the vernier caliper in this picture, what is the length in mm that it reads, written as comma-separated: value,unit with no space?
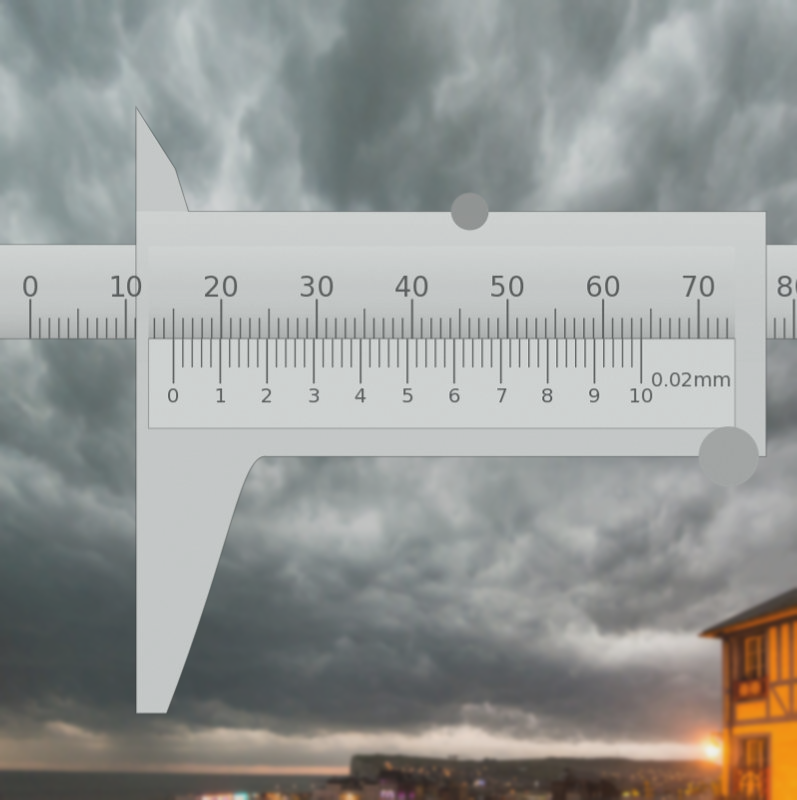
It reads 15.0,mm
